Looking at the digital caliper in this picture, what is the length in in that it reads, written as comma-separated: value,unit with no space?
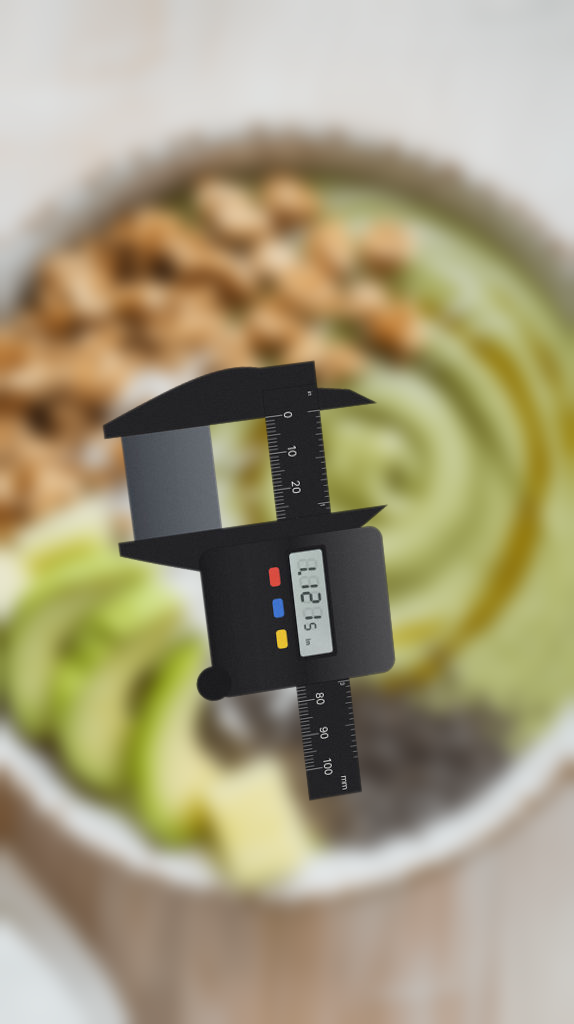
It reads 1.1215,in
